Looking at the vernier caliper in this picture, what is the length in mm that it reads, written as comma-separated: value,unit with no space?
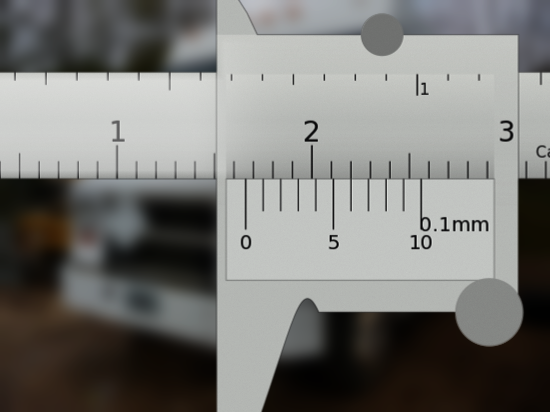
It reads 16.6,mm
